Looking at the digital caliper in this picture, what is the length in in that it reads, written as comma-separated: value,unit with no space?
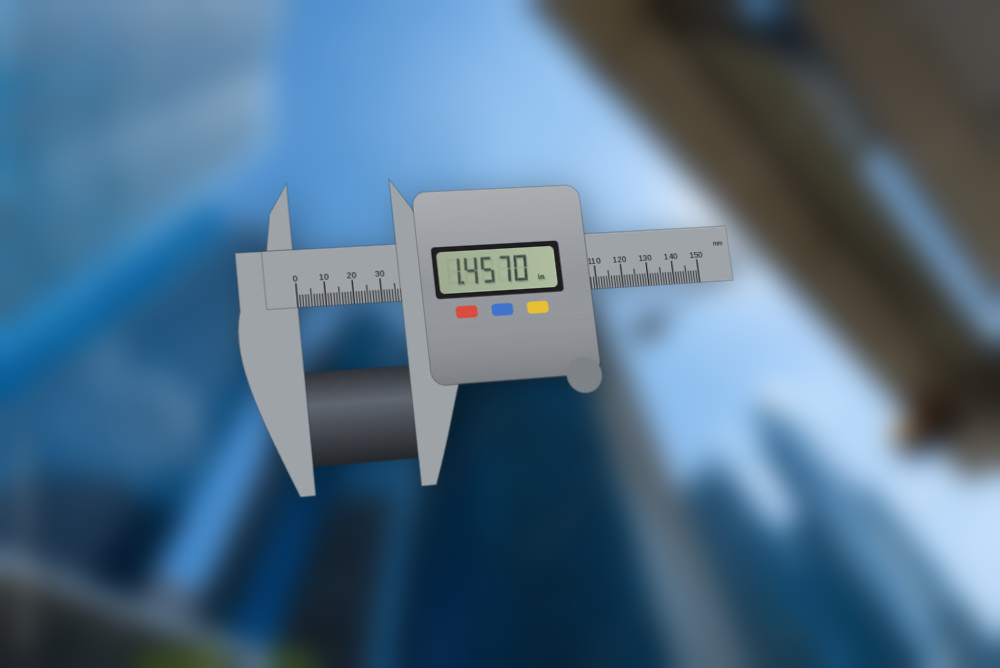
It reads 1.4570,in
